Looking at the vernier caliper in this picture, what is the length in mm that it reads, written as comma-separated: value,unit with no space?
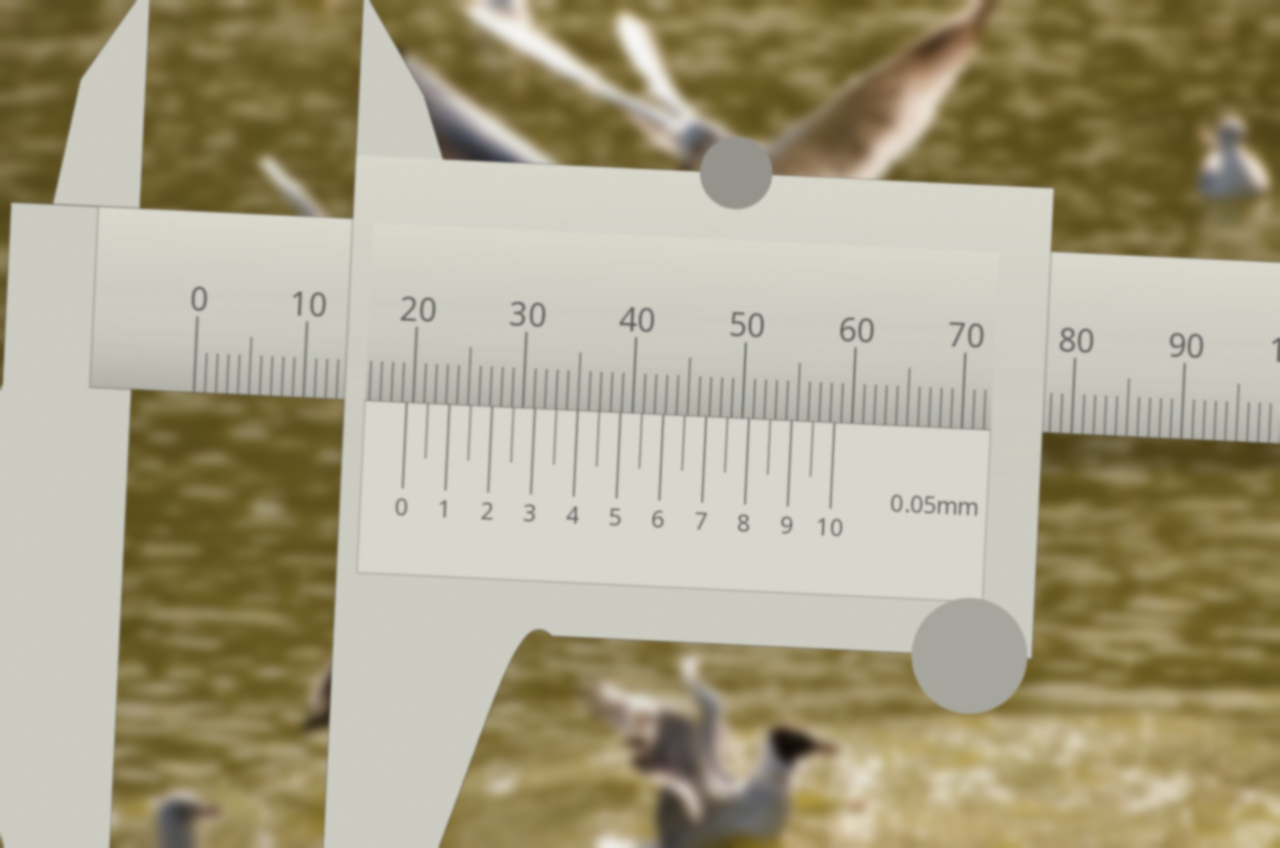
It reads 19.4,mm
